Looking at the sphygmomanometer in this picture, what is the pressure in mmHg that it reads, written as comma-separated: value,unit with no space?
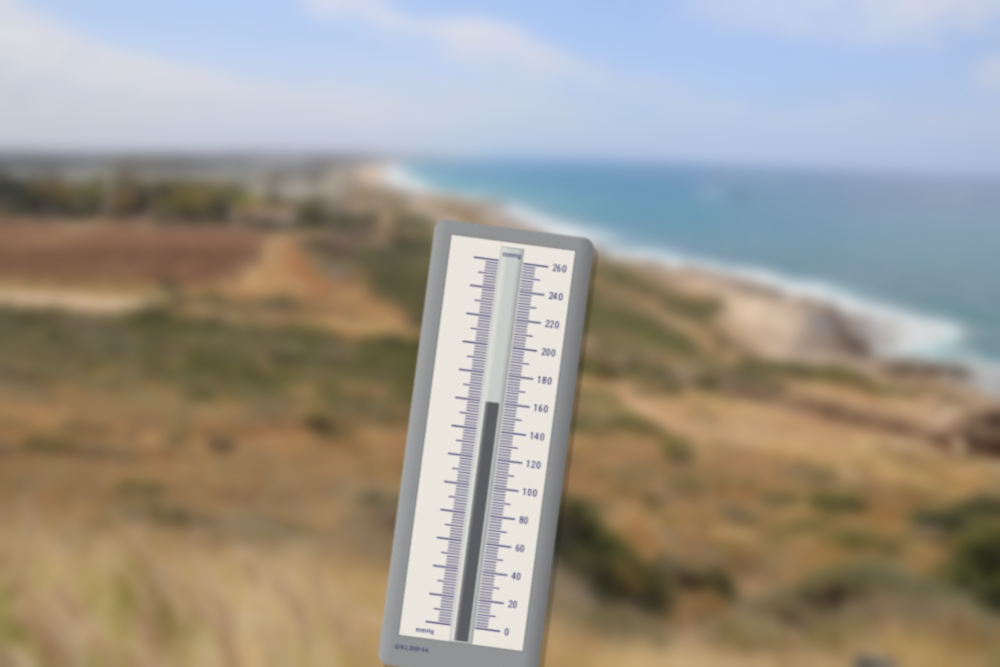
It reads 160,mmHg
